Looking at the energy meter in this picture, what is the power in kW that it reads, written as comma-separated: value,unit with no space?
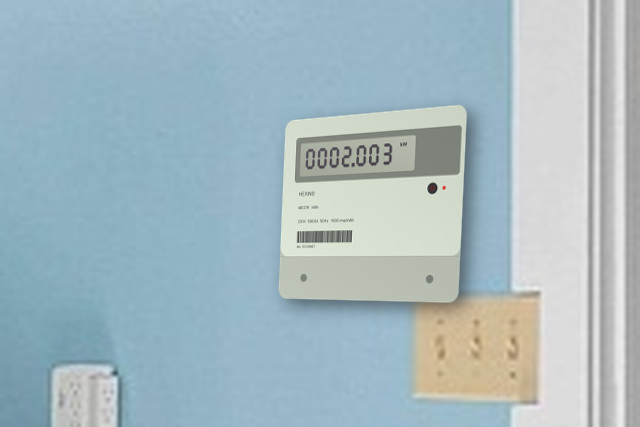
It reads 2.003,kW
